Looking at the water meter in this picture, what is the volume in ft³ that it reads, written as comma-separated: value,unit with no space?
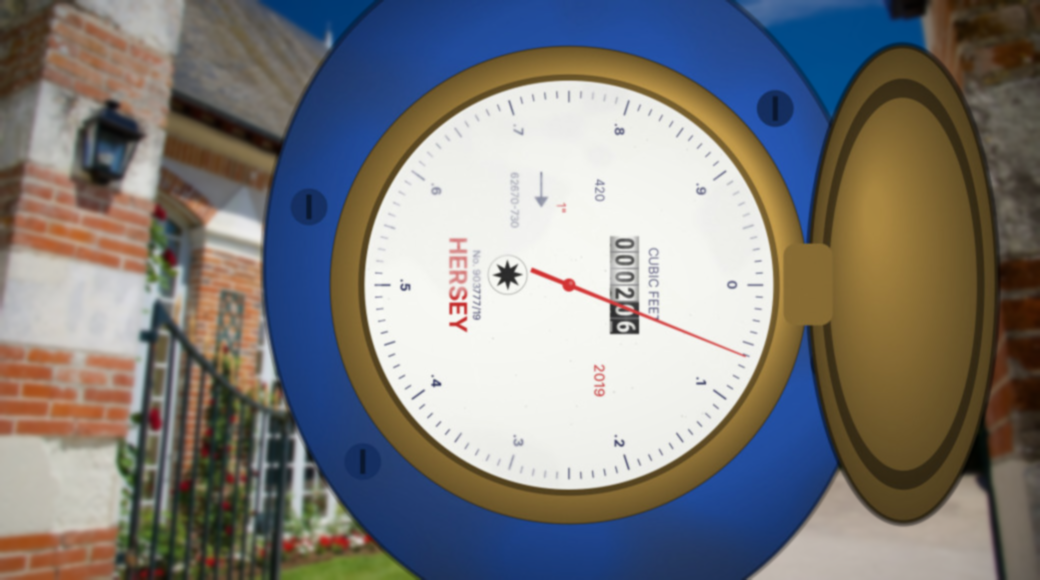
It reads 206.06,ft³
